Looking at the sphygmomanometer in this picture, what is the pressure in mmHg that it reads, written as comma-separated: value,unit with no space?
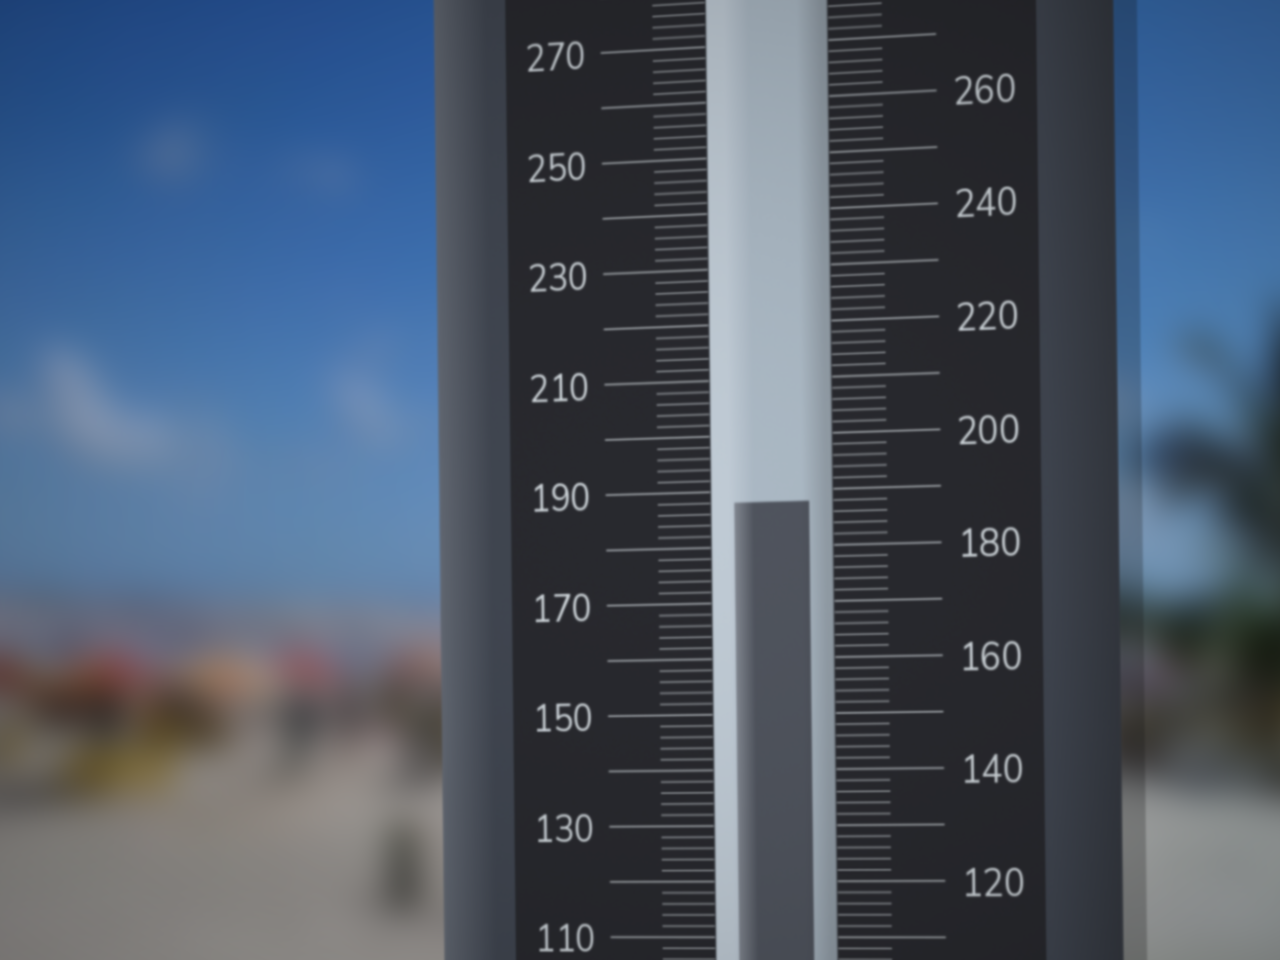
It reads 188,mmHg
